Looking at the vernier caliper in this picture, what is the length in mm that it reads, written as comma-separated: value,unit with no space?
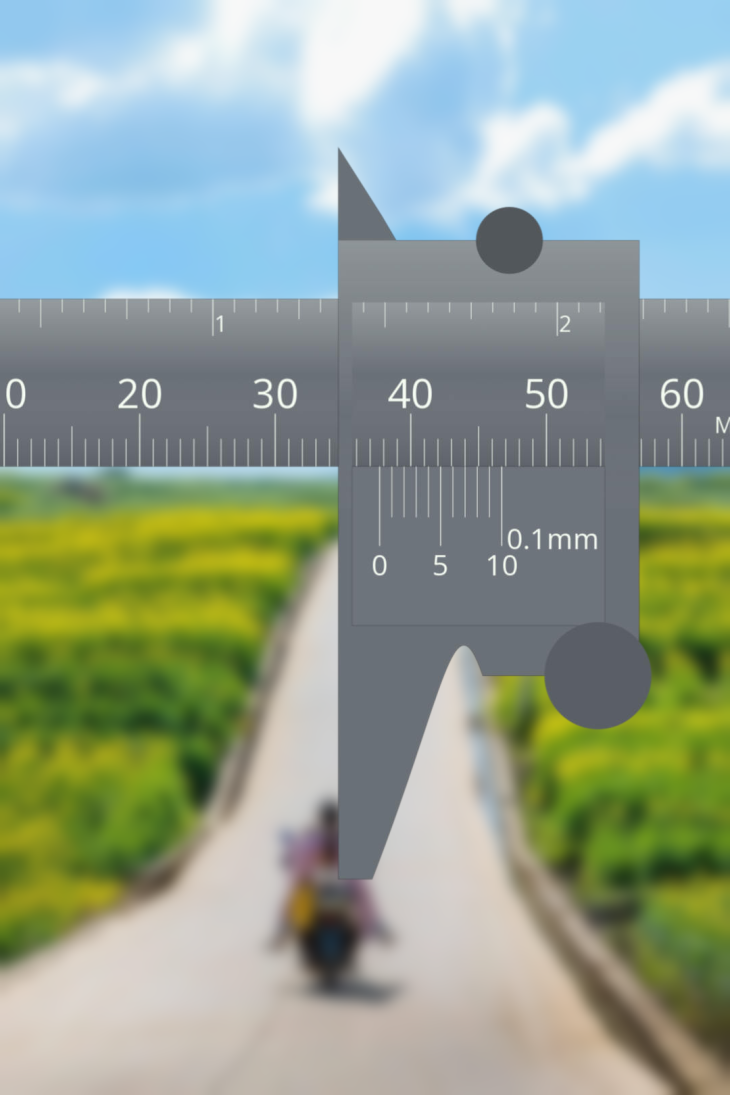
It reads 37.7,mm
